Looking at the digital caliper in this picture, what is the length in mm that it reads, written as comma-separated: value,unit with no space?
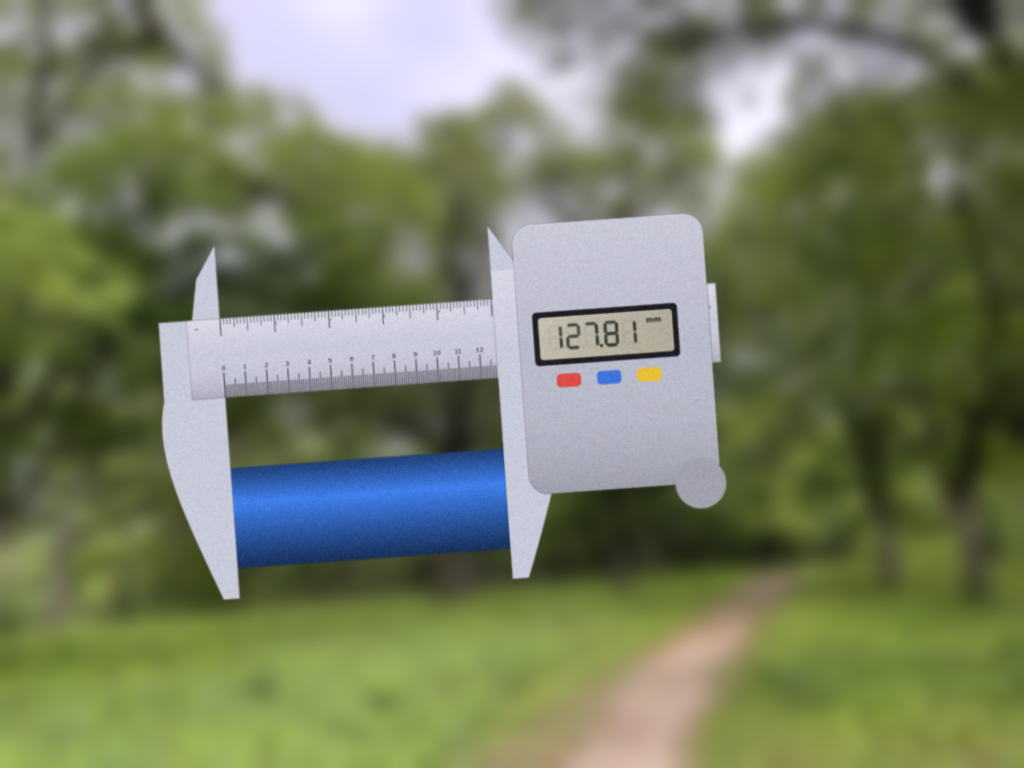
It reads 127.81,mm
